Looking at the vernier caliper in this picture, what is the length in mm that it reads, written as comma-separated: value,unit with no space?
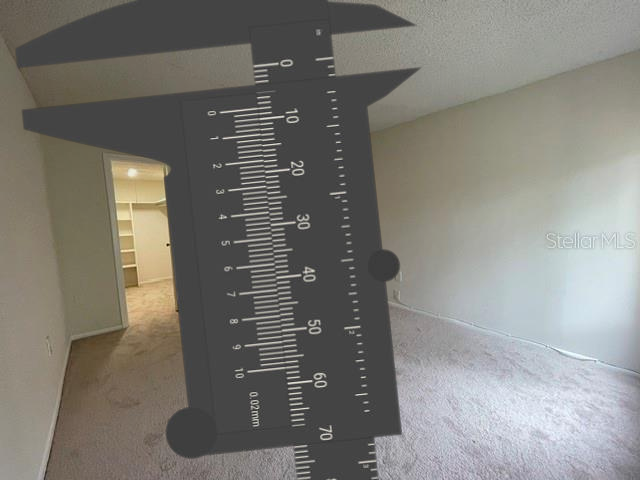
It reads 8.0,mm
